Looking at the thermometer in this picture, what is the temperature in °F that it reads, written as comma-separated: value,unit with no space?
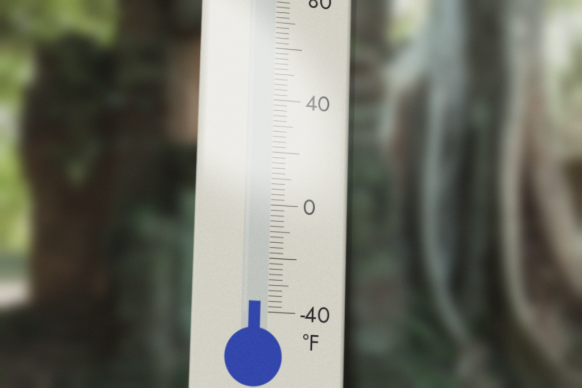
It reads -36,°F
